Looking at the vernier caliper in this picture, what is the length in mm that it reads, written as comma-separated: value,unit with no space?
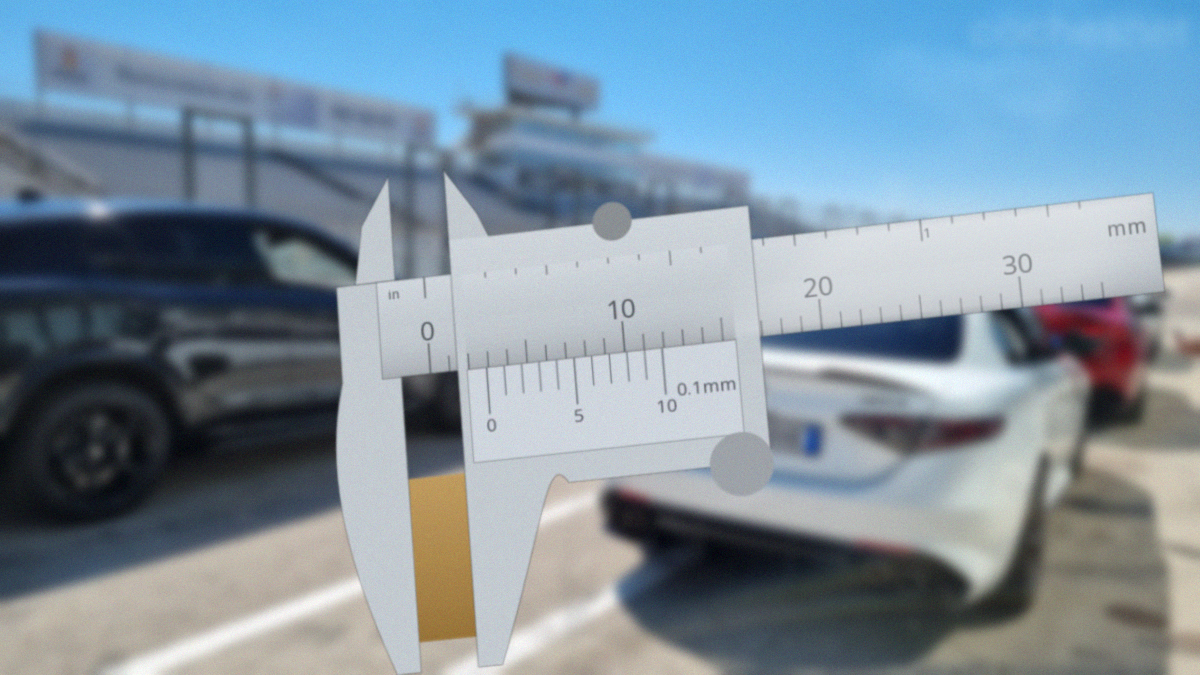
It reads 2.9,mm
